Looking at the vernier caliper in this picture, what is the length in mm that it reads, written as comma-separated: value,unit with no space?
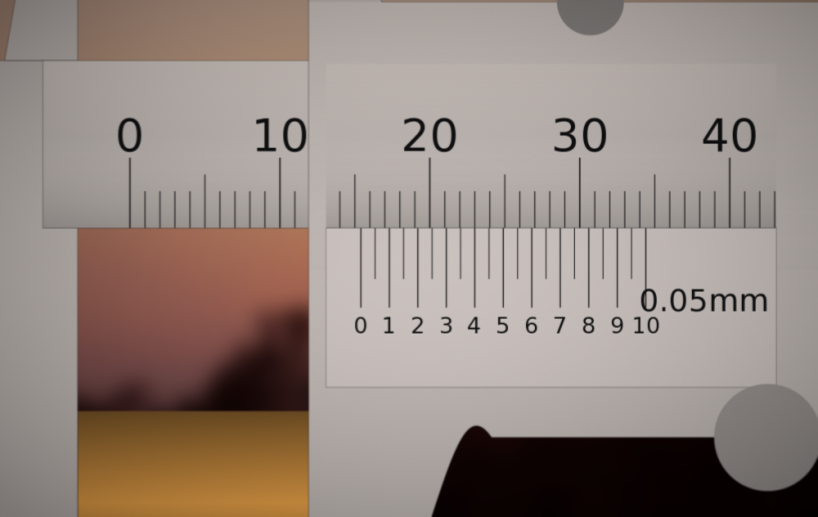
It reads 15.4,mm
